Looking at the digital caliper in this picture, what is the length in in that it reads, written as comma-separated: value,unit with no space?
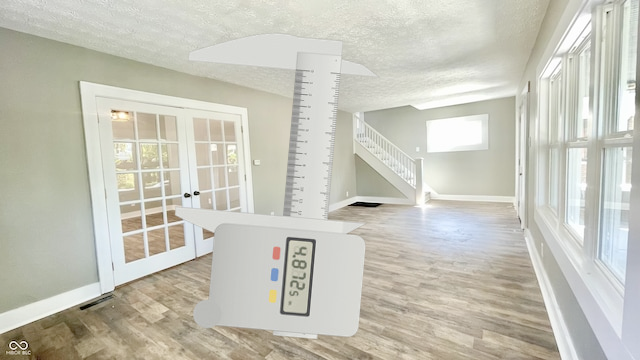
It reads 4.8725,in
